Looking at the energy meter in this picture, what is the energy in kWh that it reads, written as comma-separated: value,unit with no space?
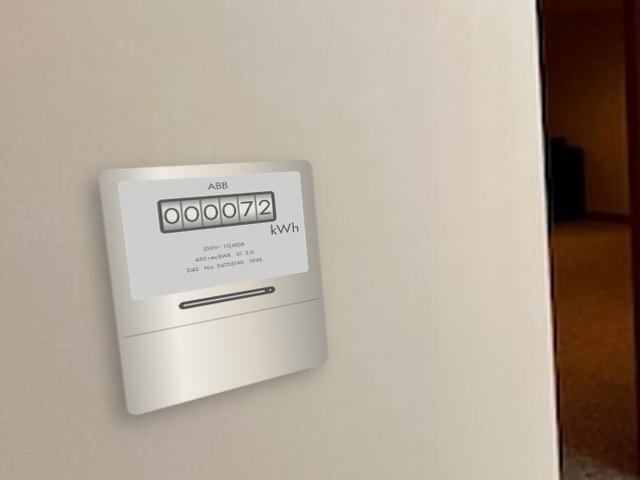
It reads 72,kWh
